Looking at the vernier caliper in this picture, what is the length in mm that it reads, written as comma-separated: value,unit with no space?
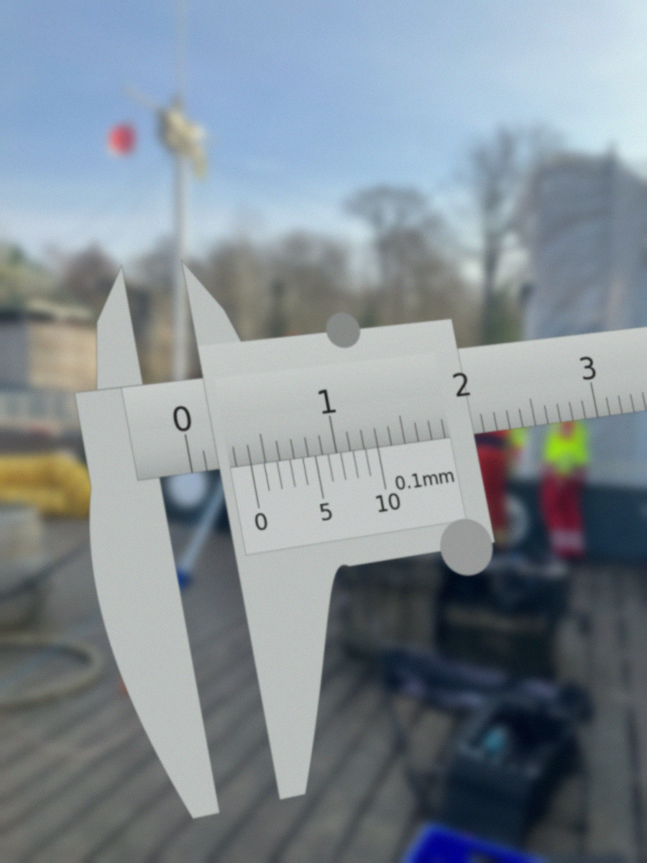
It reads 4.0,mm
